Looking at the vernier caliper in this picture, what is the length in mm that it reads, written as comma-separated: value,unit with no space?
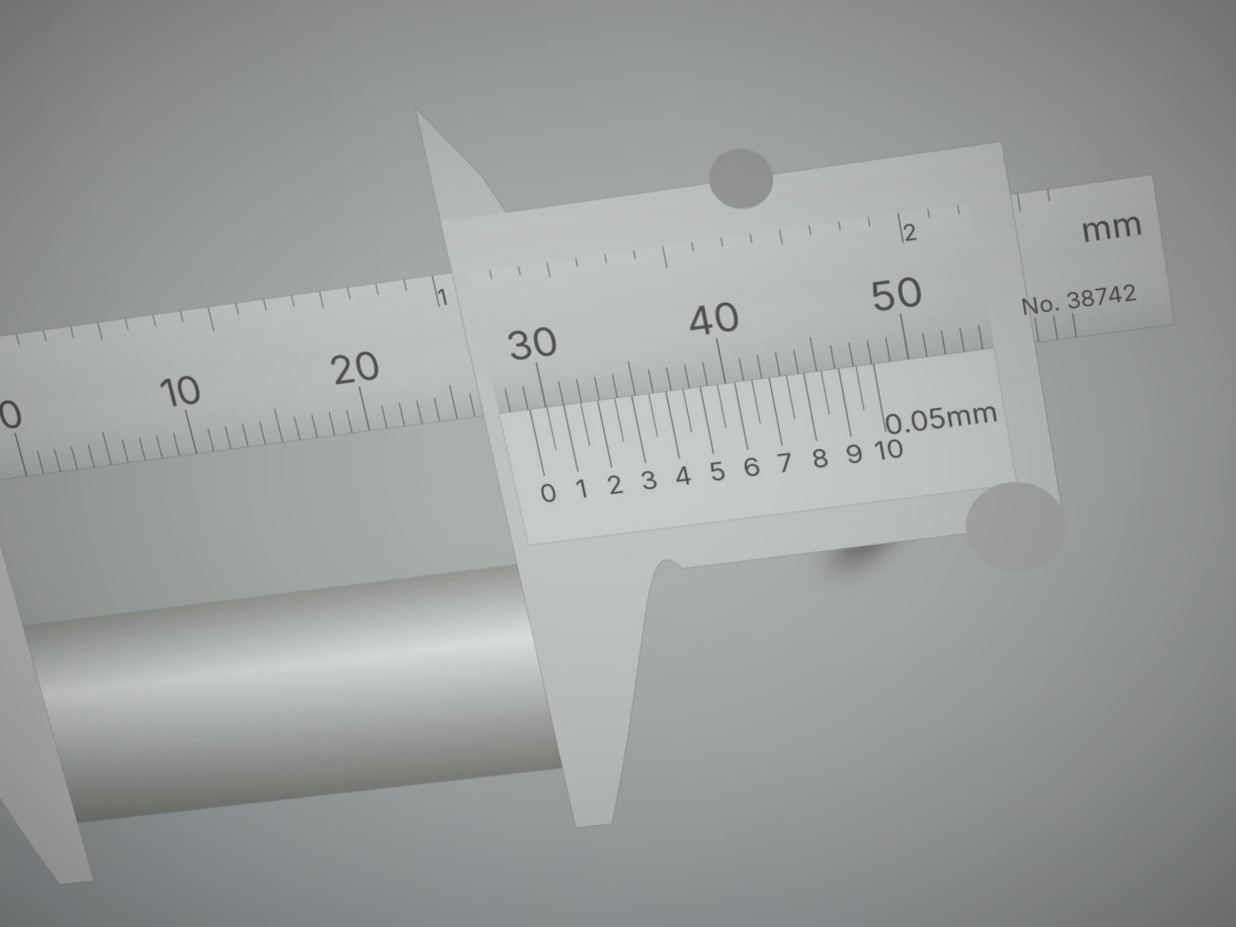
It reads 29.1,mm
